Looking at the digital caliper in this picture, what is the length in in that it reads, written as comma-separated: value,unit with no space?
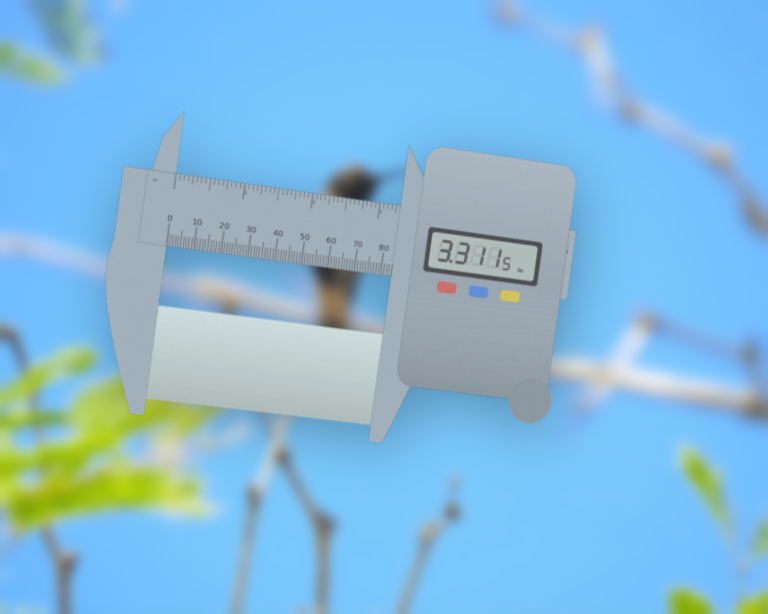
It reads 3.3115,in
